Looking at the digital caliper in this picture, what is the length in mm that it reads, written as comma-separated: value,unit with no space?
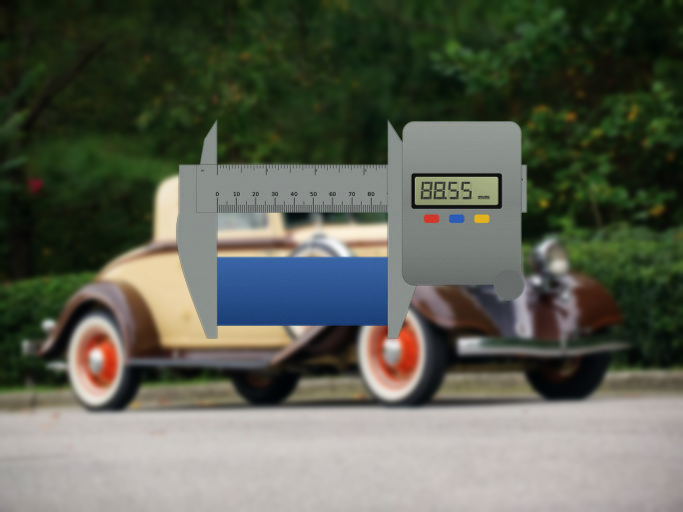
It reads 88.55,mm
